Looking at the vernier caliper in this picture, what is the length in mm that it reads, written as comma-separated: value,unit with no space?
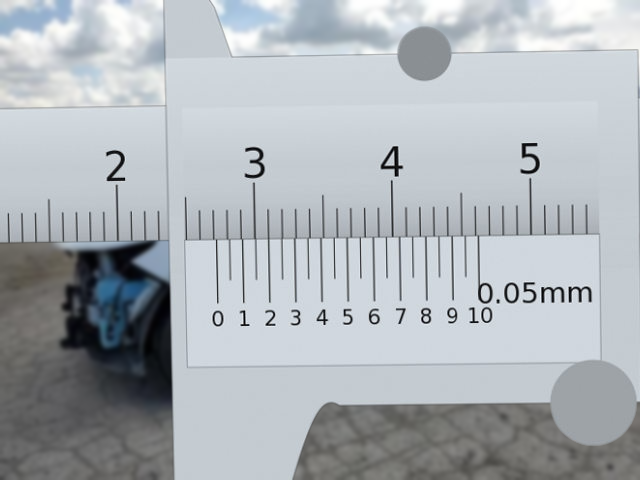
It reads 27.2,mm
